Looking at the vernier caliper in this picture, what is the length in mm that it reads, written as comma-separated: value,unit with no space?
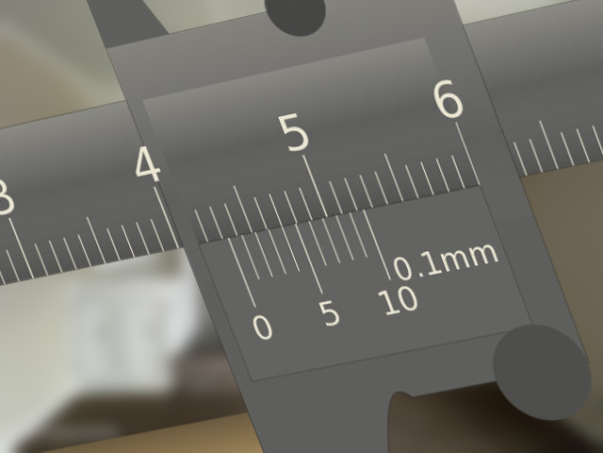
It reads 43.4,mm
